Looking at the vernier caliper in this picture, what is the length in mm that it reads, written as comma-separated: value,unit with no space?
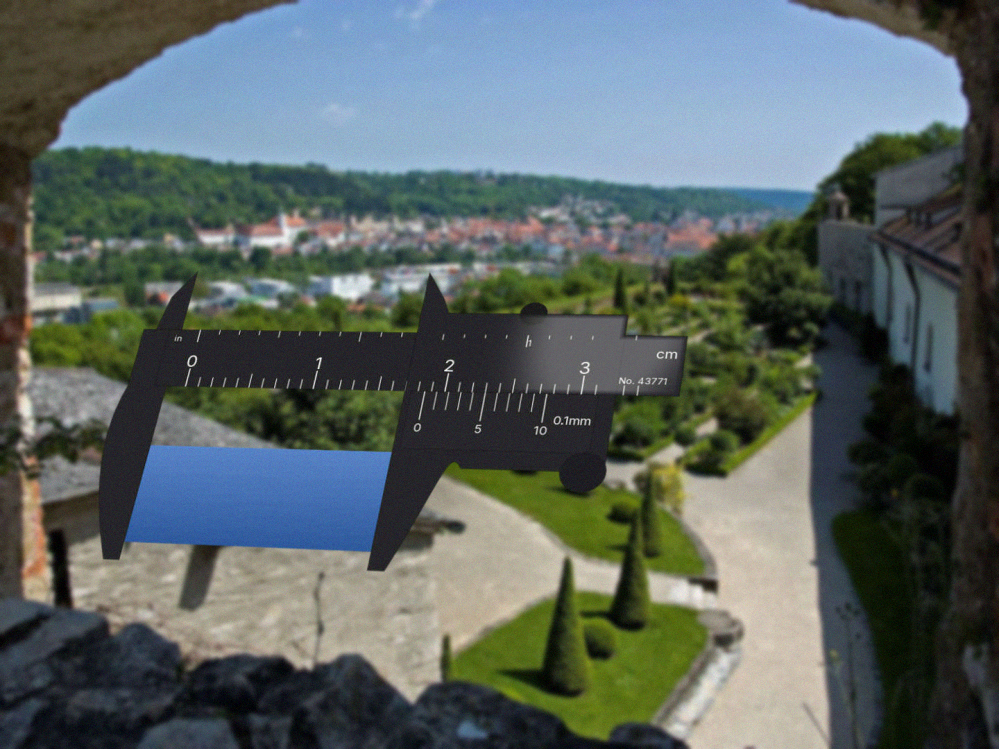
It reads 18.5,mm
